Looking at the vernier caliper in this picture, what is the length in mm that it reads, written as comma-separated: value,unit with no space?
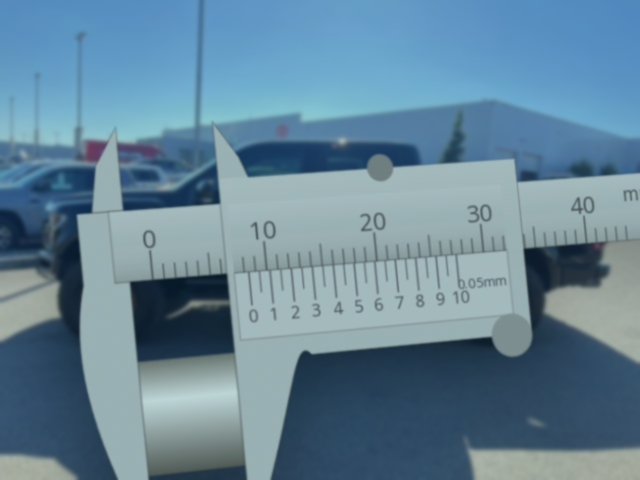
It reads 8.4,mm
